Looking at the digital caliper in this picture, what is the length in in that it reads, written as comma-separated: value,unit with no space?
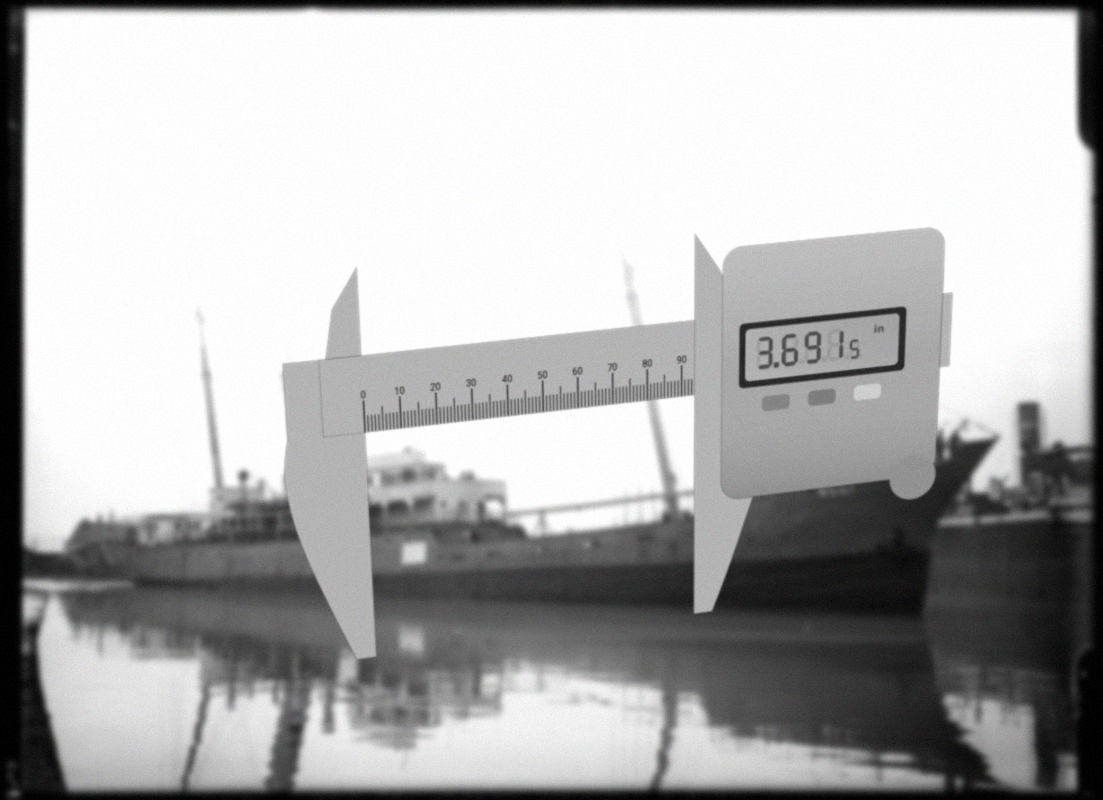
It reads 3.6915,in
